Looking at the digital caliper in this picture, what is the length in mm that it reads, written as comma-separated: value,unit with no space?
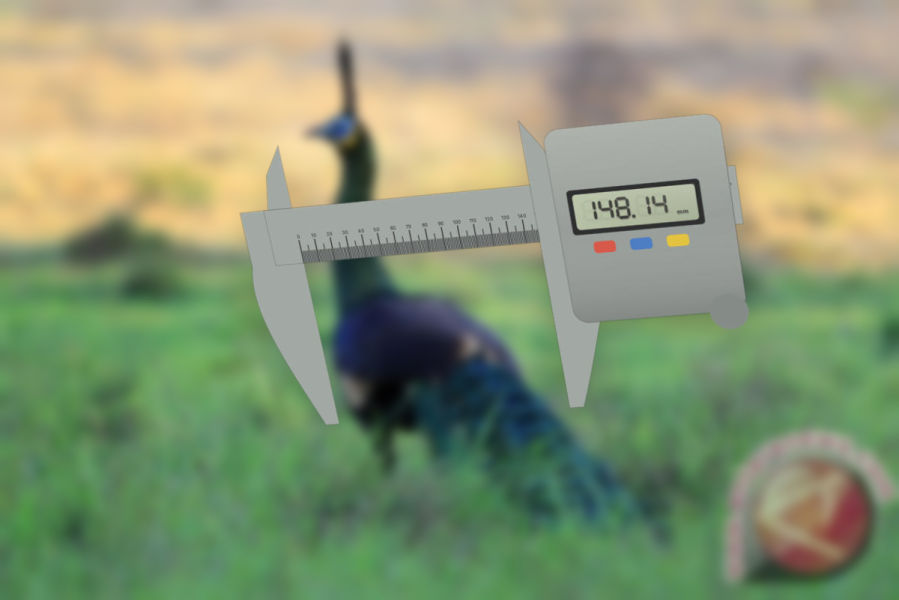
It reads 148.14,mm
